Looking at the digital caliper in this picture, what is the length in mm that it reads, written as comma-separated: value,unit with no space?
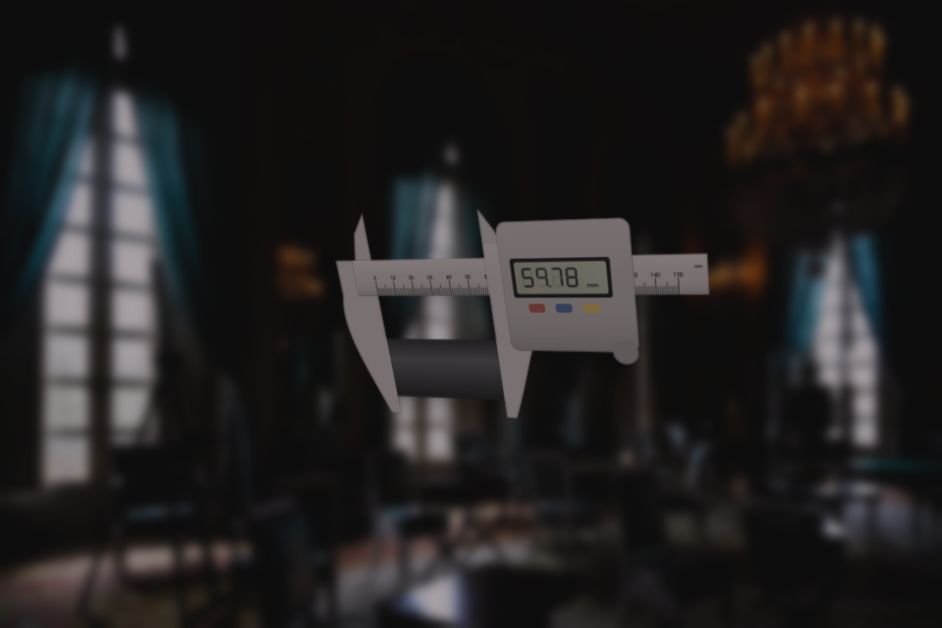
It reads 59.78,mm
